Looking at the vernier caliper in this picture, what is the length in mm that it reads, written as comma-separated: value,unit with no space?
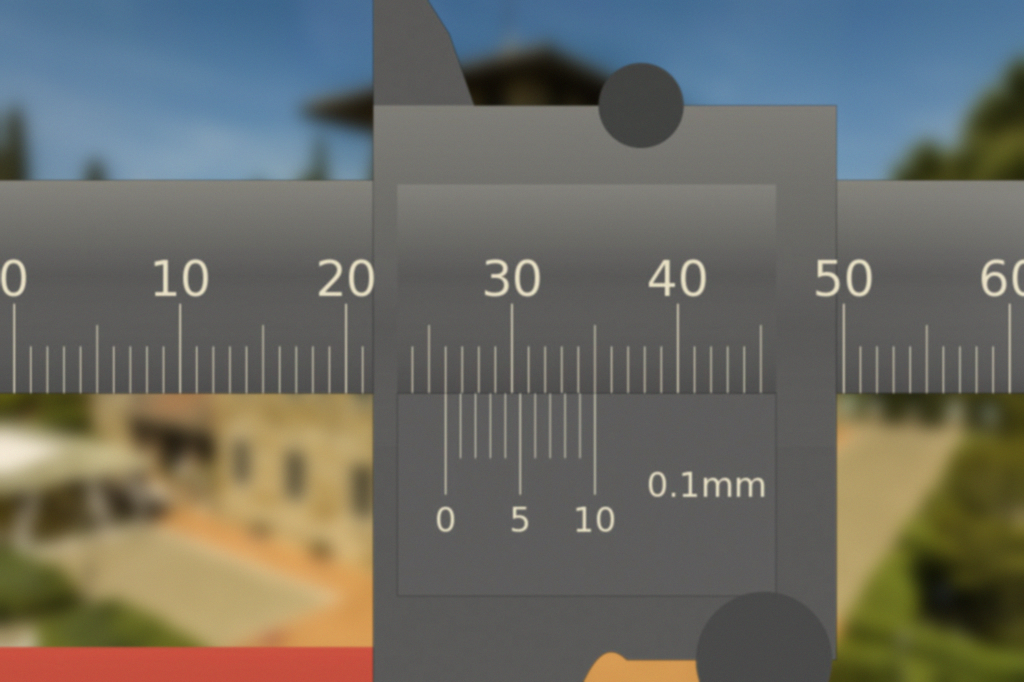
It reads 26.0,mm
